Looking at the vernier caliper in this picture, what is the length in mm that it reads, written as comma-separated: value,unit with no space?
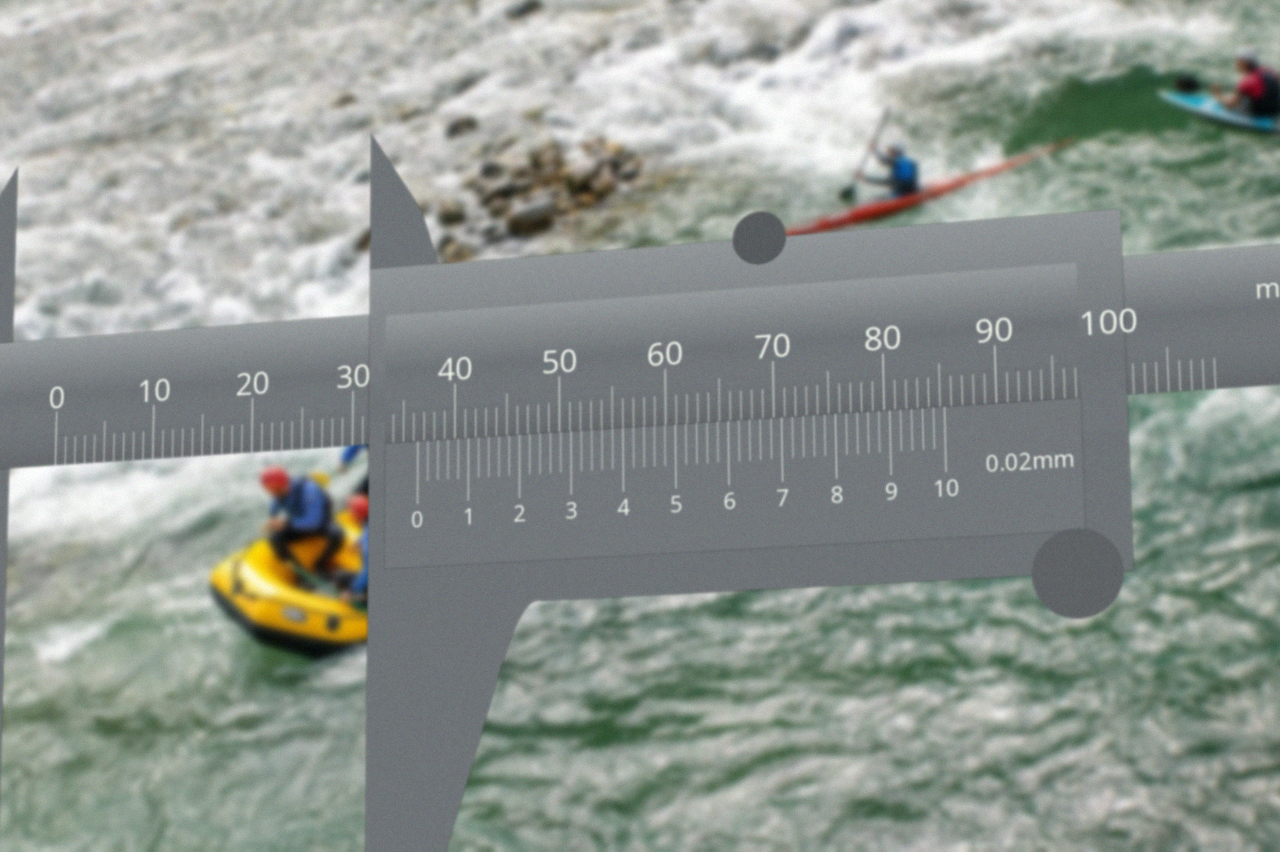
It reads 36.4,mm
